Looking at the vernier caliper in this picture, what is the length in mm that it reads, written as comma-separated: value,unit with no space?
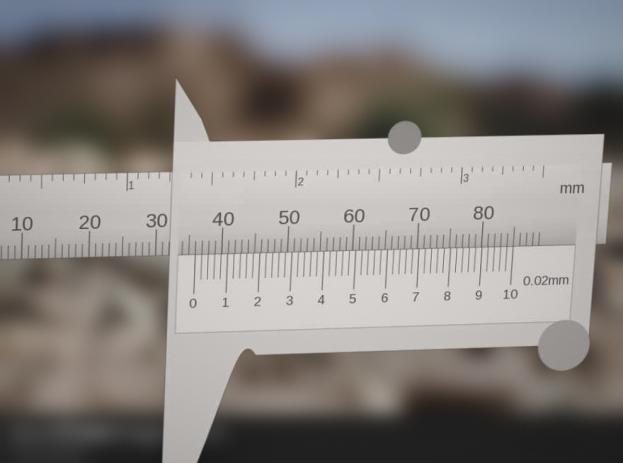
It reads 36.0,mm
